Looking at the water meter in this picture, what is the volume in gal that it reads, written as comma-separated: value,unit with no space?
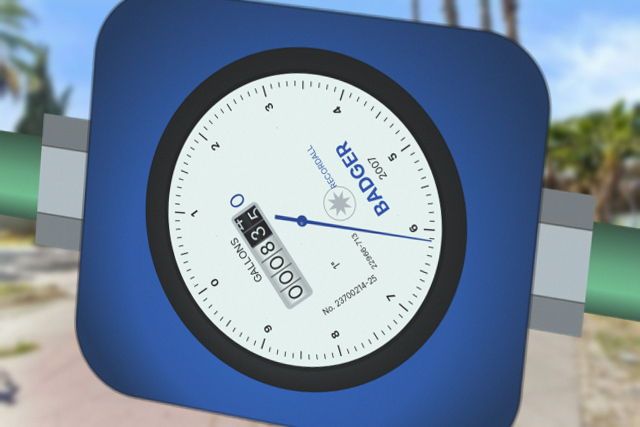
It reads 8346.1,gal
